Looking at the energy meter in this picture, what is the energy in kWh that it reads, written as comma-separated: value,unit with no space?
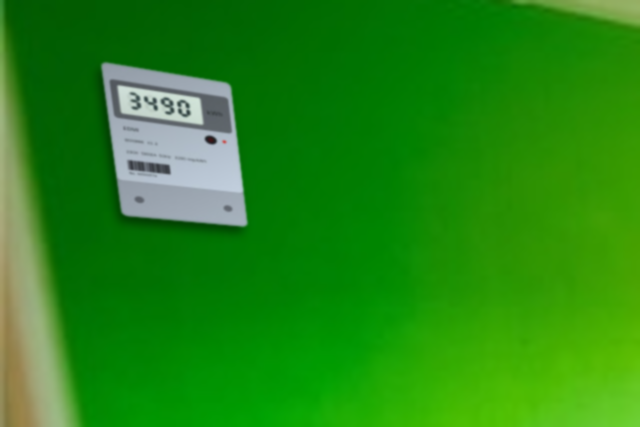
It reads 3490,kWh
